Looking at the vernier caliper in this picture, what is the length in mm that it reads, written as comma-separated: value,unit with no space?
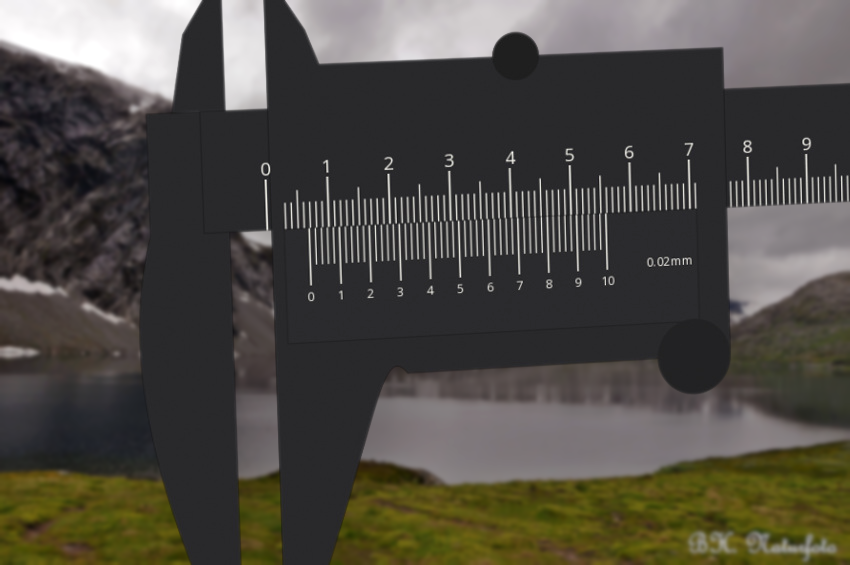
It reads 6.8,mm
